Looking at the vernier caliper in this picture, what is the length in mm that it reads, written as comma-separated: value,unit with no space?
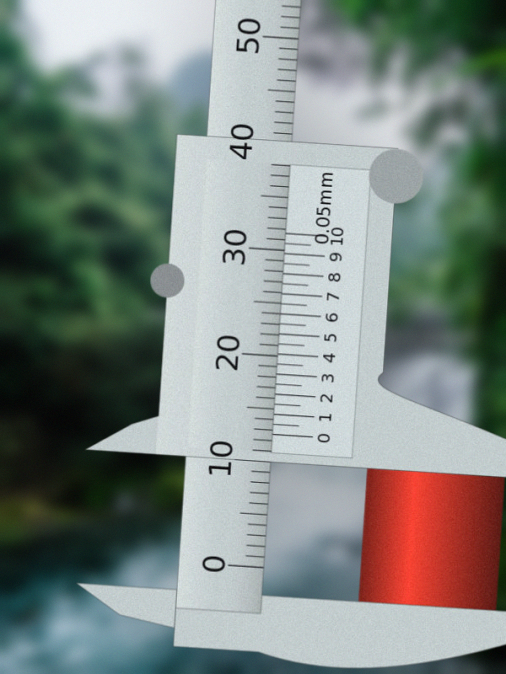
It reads 12.6,mm
